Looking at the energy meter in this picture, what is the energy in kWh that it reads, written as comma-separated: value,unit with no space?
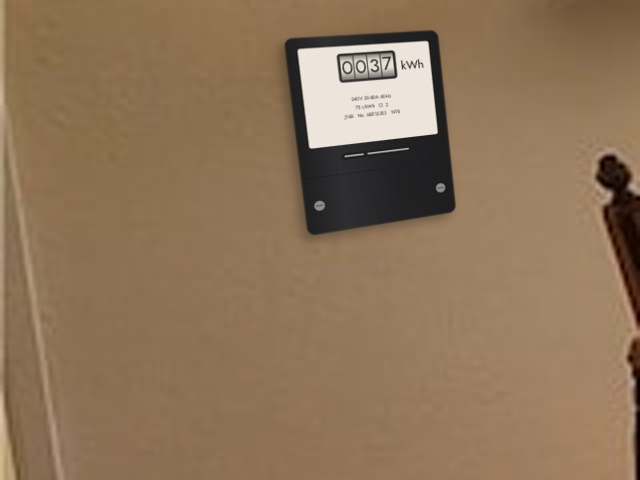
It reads 37,kWh
